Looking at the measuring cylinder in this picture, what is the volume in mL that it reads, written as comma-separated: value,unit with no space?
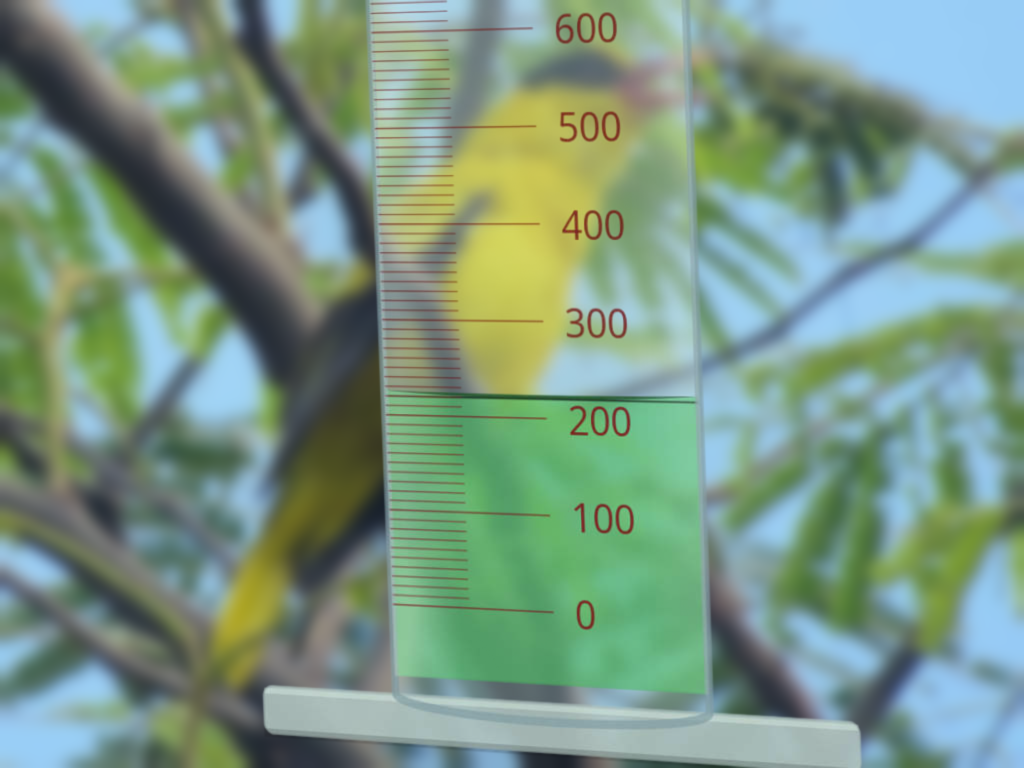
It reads 220,mL
